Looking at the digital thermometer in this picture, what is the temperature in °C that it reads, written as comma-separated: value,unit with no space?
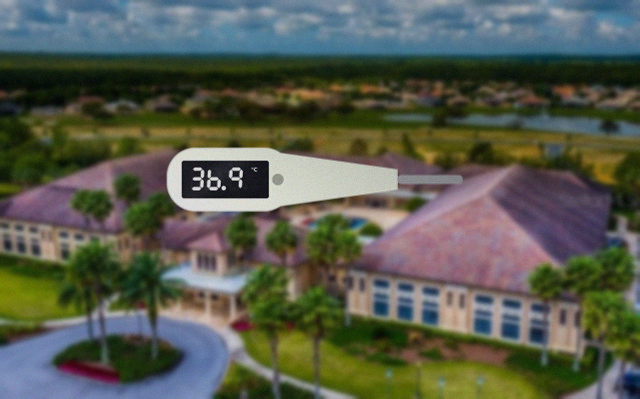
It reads 36.9,°C
